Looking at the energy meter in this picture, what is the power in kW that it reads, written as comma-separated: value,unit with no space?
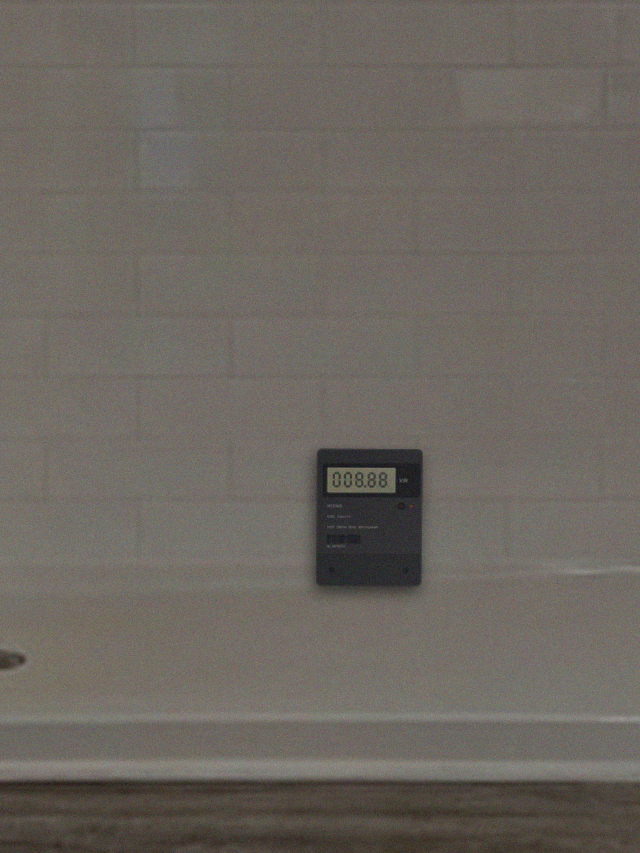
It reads 8.88,kW
